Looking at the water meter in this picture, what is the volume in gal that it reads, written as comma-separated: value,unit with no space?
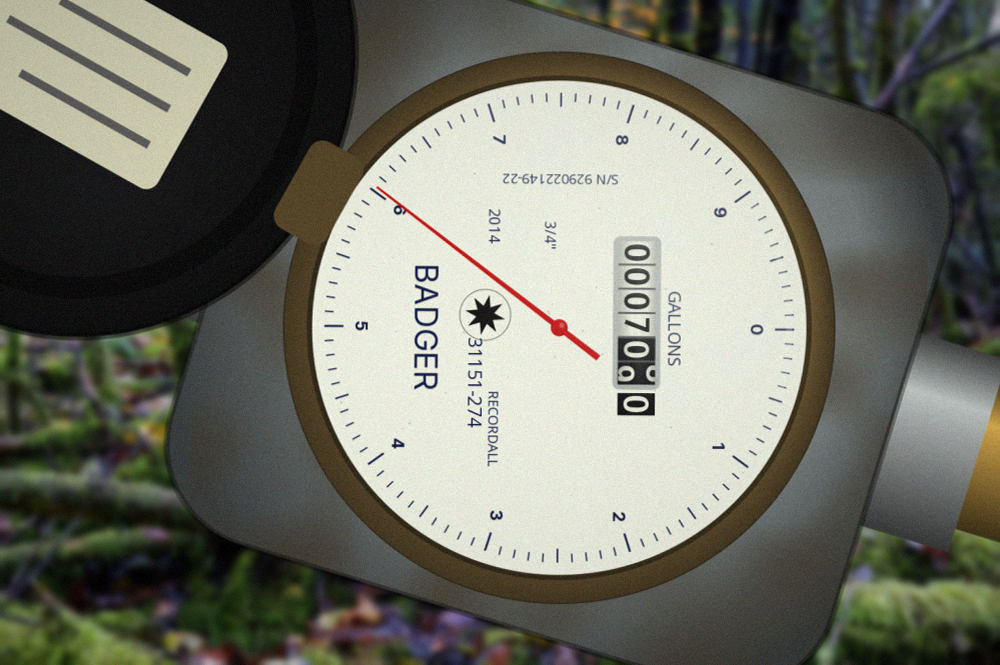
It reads 7086.0,gal
